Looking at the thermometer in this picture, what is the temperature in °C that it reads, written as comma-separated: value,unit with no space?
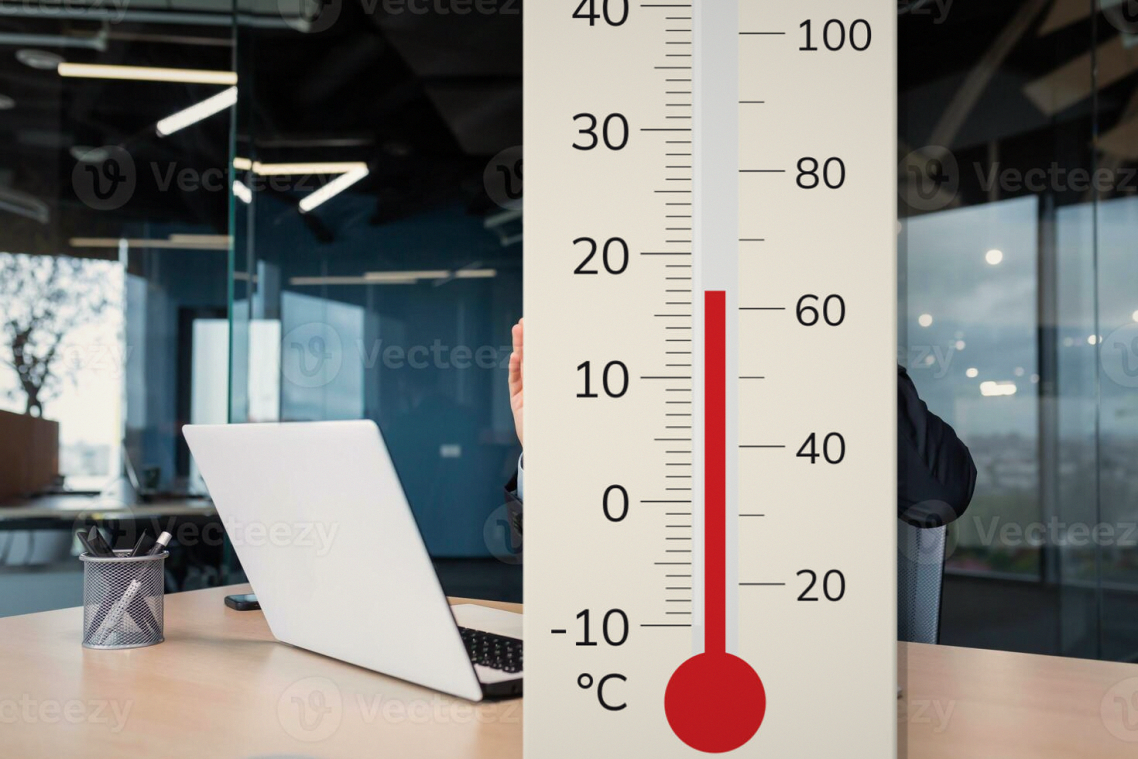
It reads 17,°C
